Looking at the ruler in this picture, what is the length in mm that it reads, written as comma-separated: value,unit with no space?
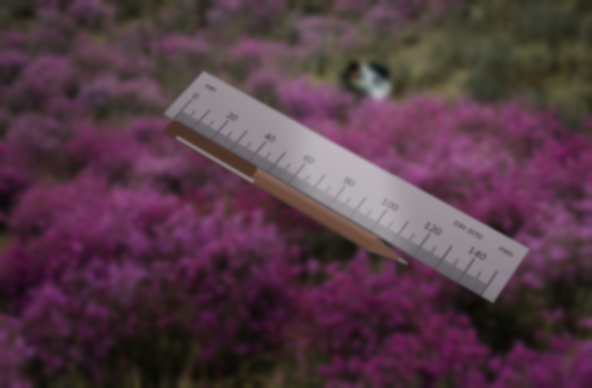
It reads 120,mm
